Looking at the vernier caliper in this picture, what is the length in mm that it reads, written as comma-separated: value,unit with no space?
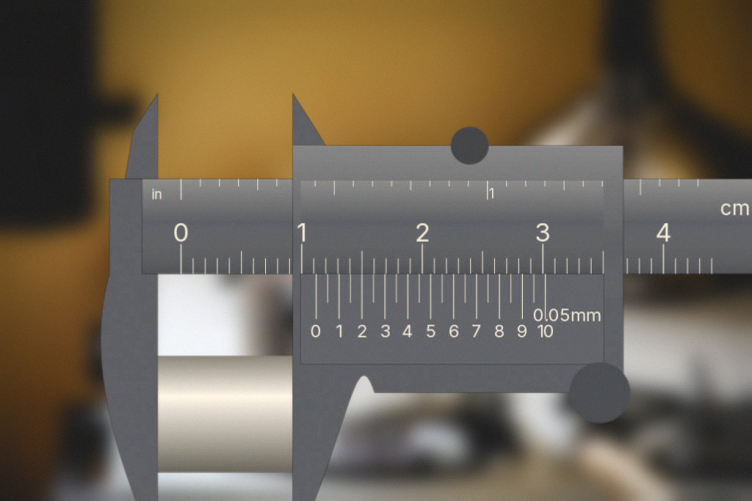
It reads 11.2,mm
